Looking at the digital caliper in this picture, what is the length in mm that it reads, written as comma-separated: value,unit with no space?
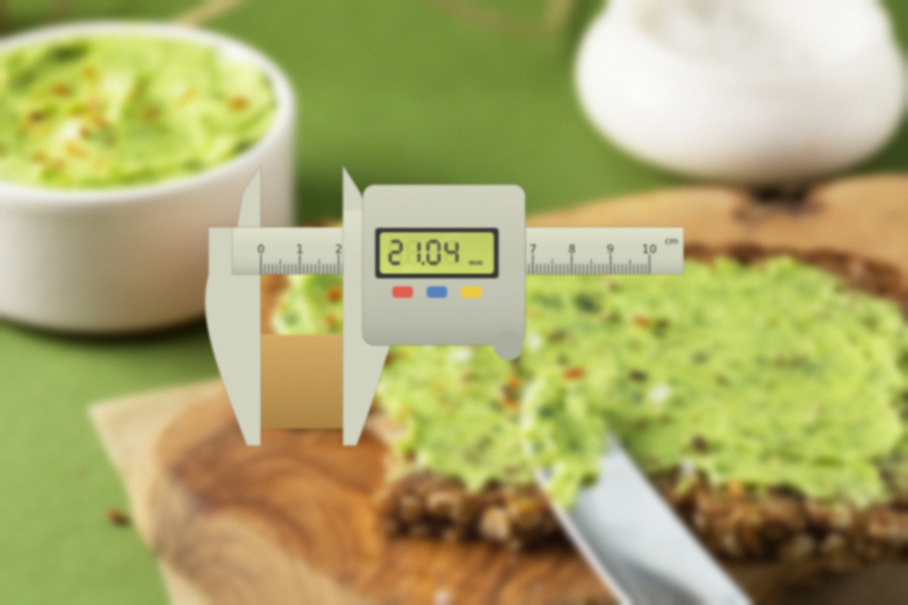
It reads 21.04,mm
